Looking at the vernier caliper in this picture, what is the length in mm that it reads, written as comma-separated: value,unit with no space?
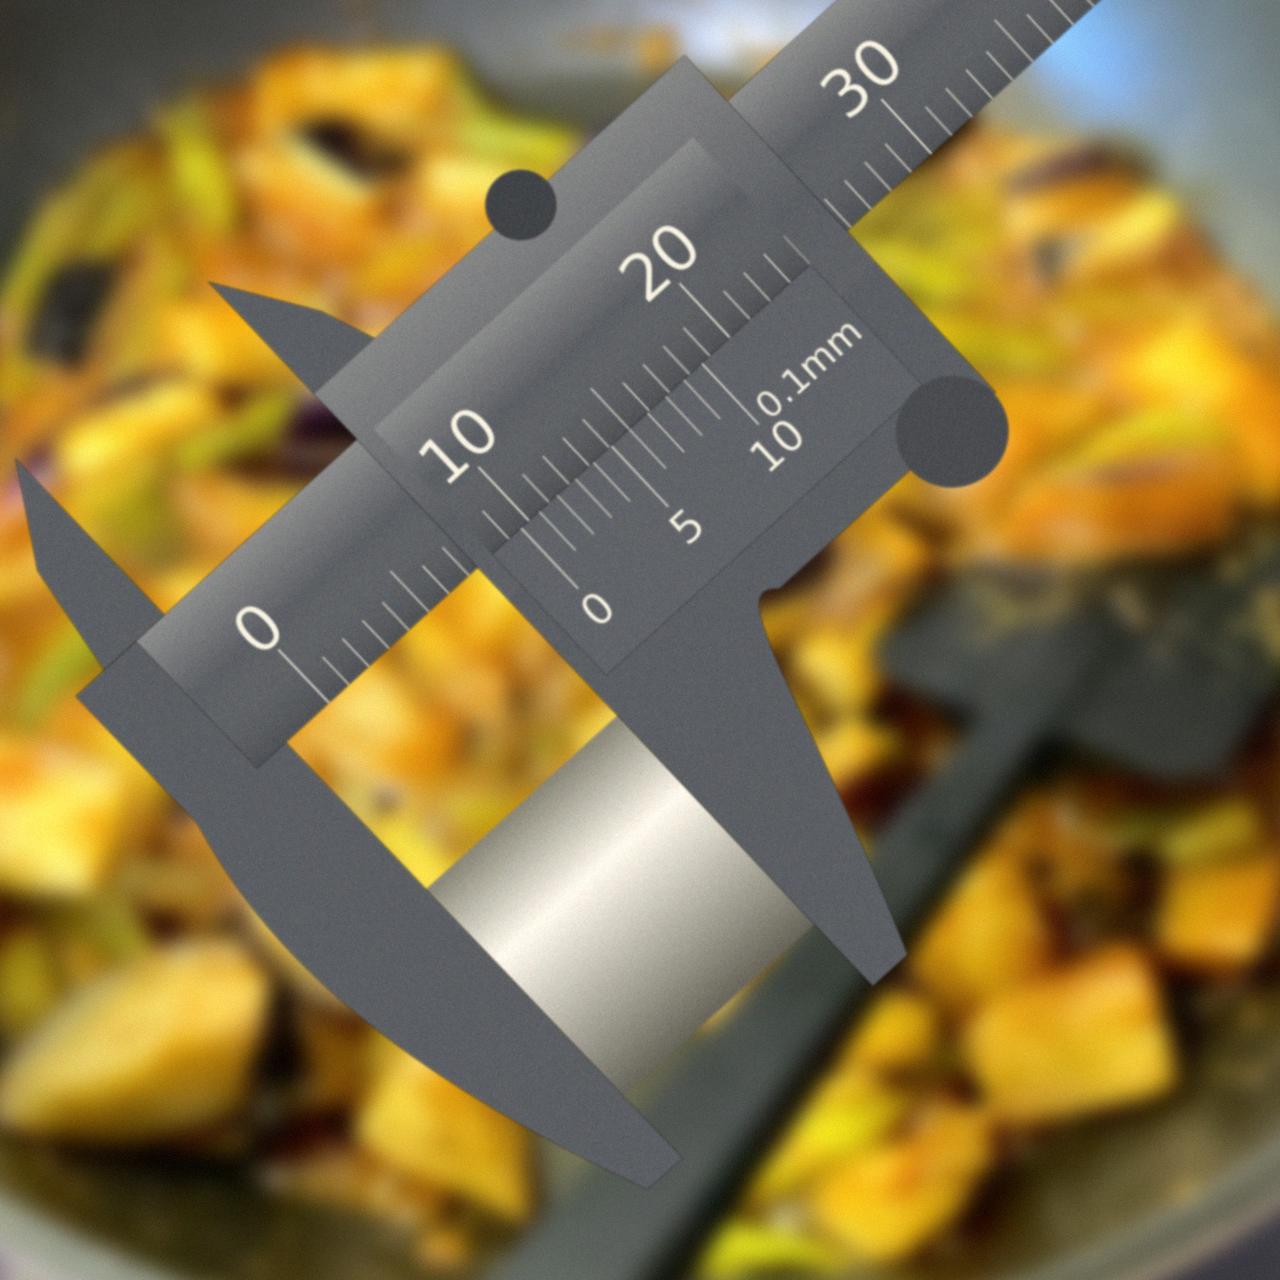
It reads 9.6,mm
